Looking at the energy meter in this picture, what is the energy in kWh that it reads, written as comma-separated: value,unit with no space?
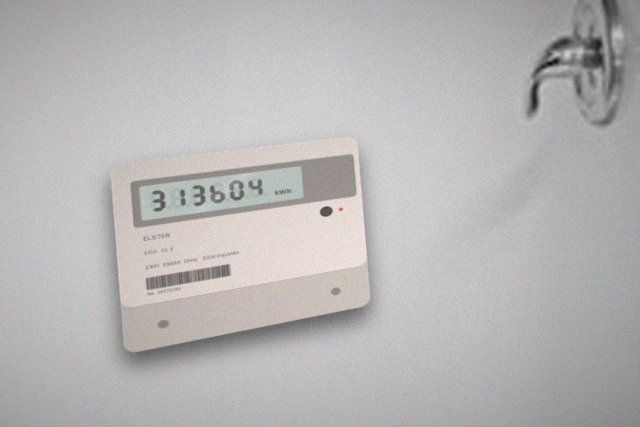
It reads 313604,kWh
